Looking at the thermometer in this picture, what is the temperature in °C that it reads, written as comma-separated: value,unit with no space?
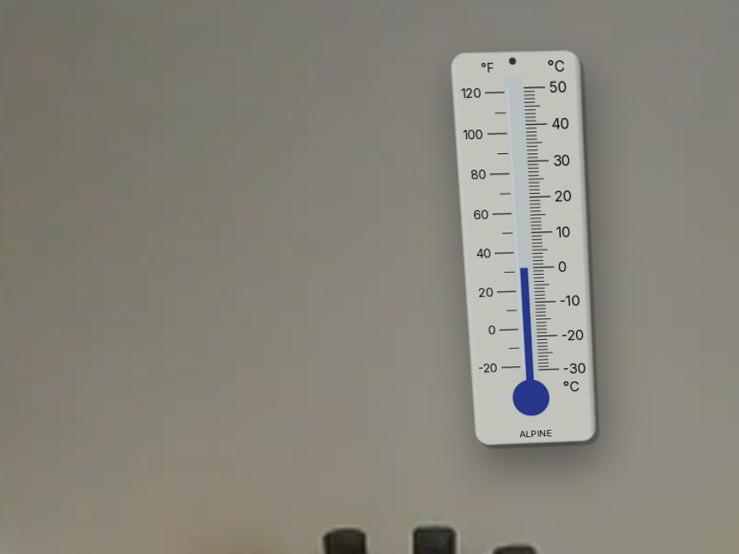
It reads 0,°C
